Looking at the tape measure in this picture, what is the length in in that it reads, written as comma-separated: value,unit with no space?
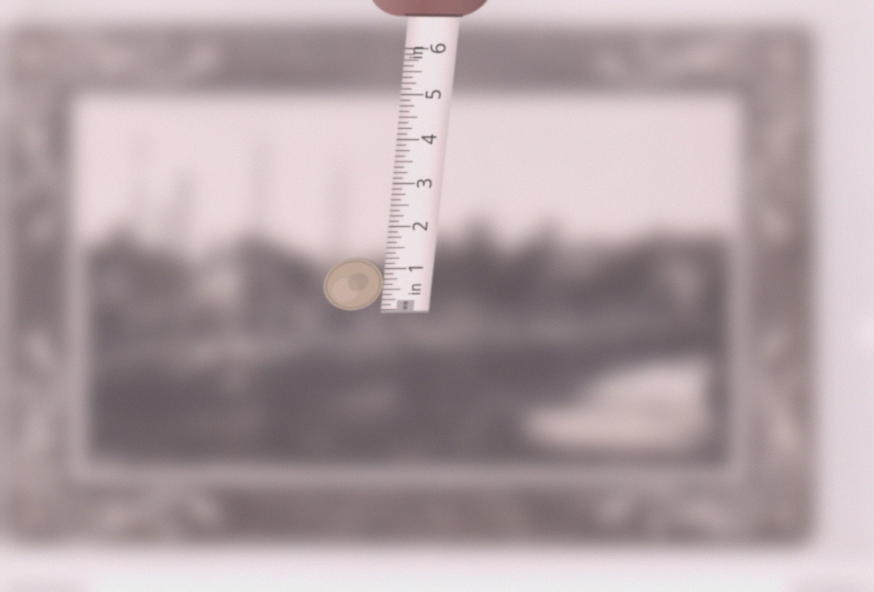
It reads 1.25,in
